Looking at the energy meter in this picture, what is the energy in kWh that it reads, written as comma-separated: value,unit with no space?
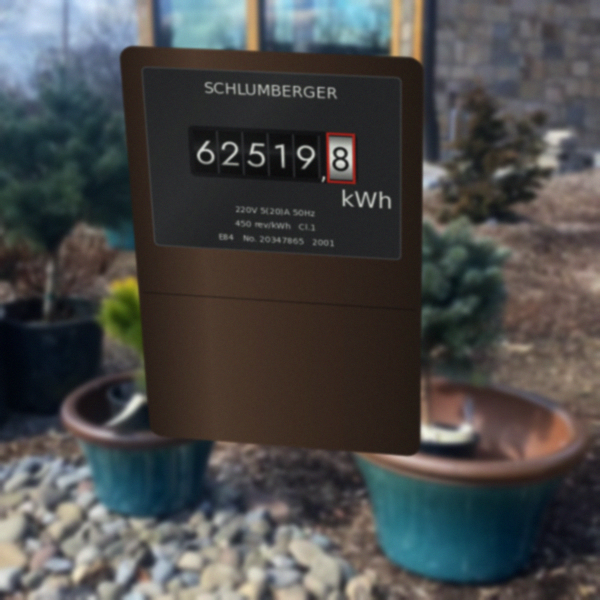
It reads 62519.8,kWh
